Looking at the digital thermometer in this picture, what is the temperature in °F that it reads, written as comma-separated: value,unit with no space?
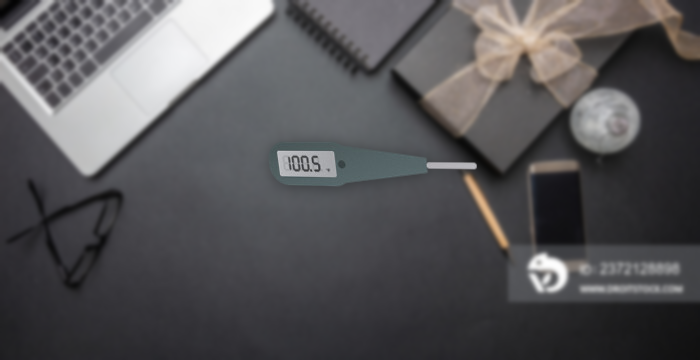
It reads 100.5,°F
